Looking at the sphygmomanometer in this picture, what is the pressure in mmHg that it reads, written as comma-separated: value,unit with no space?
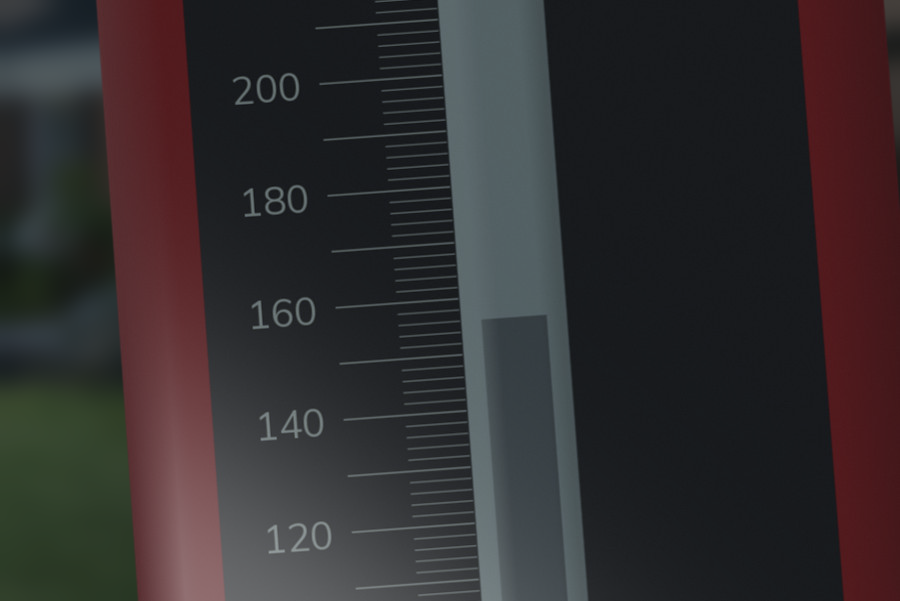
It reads 156,mmHg
